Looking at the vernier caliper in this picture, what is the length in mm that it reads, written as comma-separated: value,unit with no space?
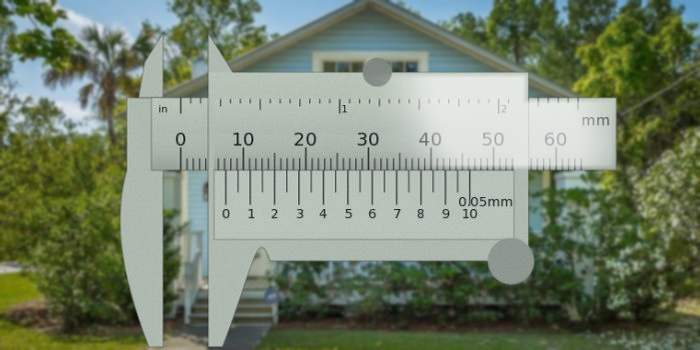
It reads 7.2,mm
